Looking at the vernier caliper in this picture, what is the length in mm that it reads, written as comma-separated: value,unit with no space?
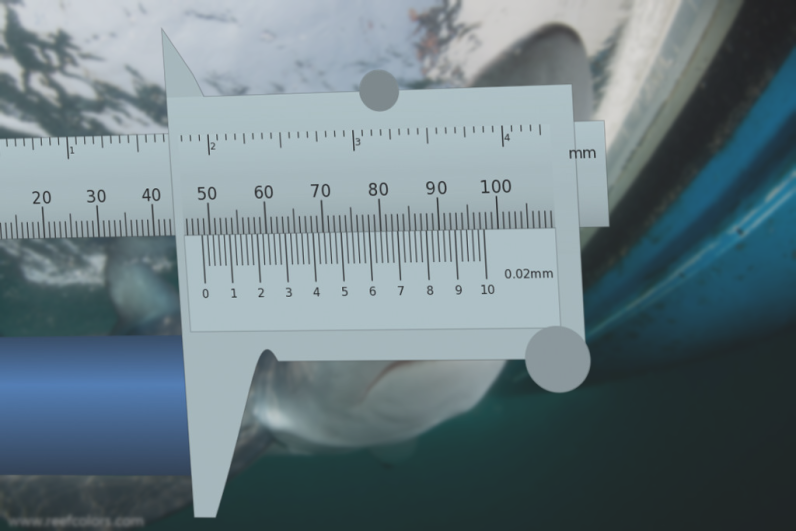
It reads 48.6,mm
